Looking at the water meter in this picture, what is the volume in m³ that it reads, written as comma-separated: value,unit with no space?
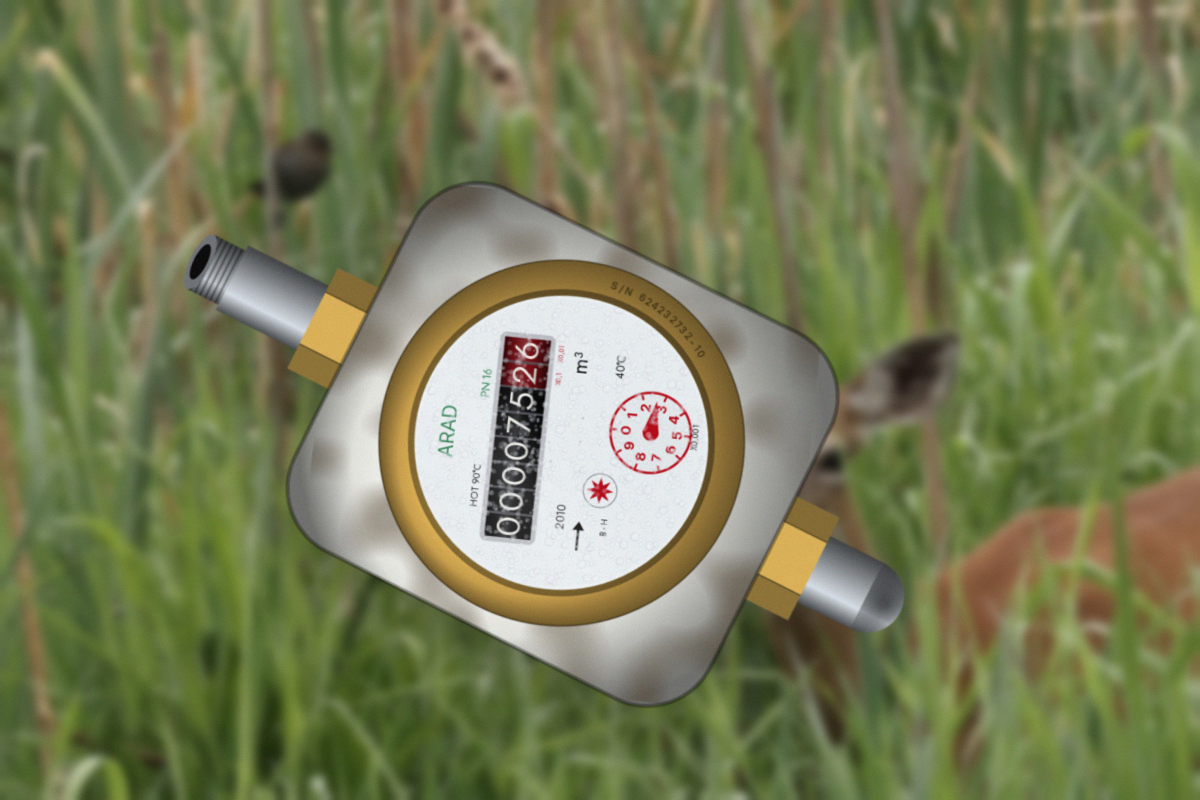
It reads 75.262,m³
